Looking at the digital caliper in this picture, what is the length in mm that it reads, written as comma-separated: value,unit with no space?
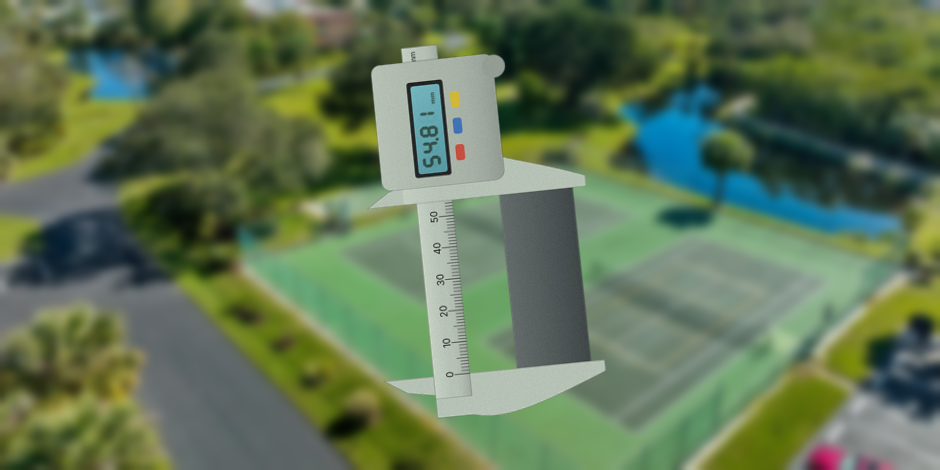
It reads 54.81,mm
